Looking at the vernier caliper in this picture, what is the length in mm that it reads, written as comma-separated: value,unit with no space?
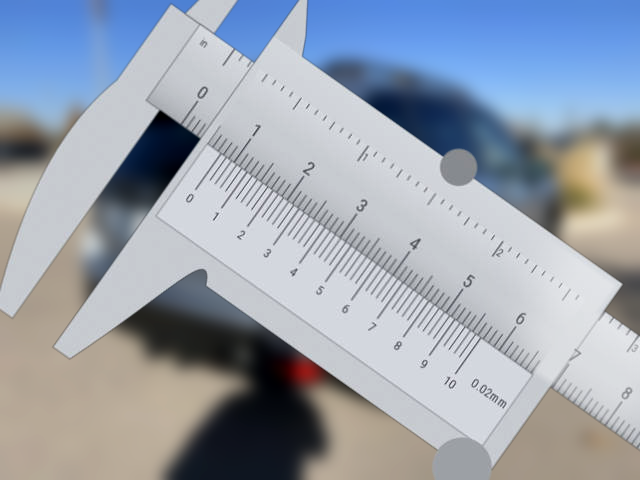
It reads 7.6,mm
